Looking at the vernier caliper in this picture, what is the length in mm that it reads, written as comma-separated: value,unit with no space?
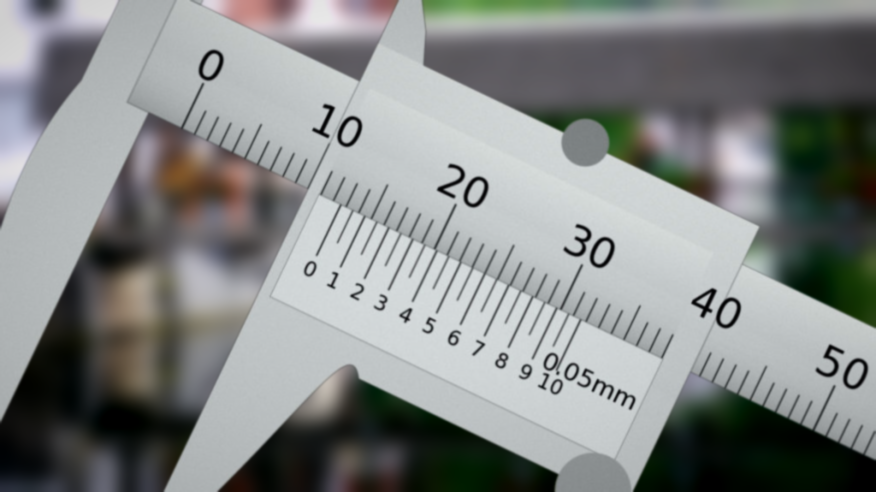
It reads 12.6,mm
